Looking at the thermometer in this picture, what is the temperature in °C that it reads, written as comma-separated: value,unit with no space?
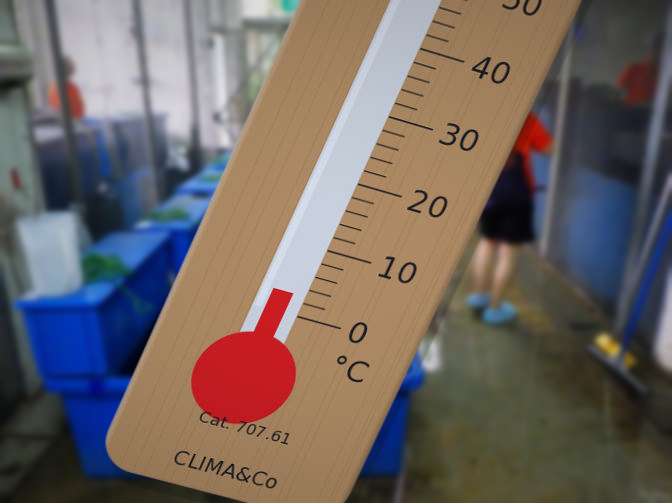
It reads 3,°C
